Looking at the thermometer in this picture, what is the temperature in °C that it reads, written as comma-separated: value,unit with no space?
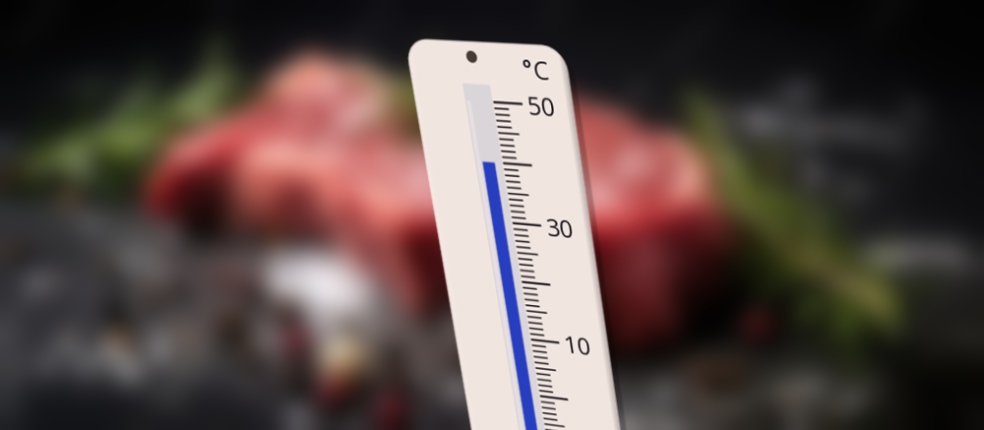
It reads 40,°C
